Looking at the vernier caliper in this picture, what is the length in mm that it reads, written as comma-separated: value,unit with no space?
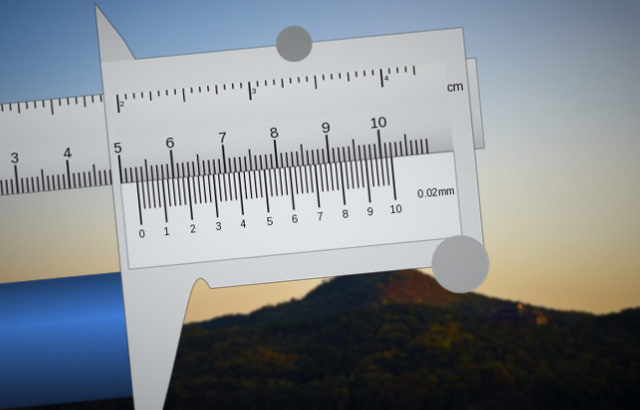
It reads 53.0,mm
